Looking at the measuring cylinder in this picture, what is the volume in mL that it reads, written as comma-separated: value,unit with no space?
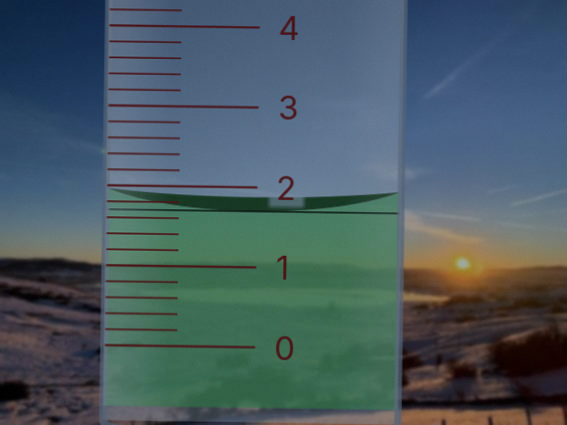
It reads 1.7,mL
